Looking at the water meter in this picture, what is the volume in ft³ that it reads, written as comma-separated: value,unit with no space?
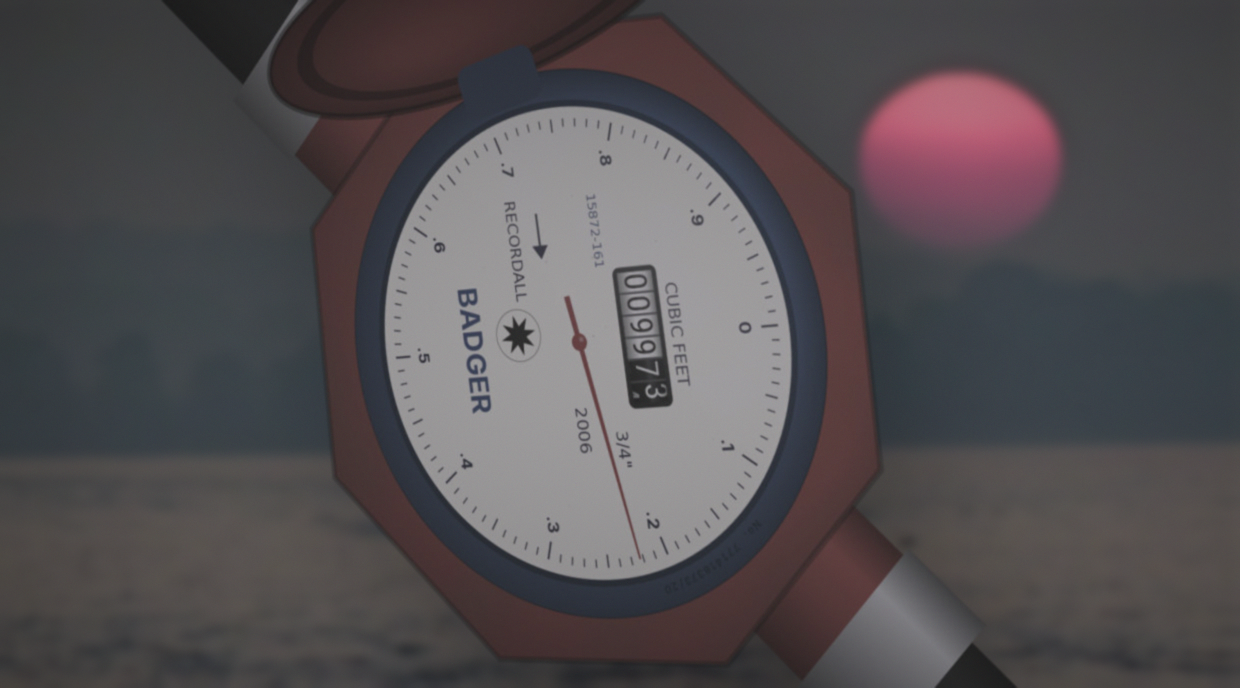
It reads 9973.22,ft³
